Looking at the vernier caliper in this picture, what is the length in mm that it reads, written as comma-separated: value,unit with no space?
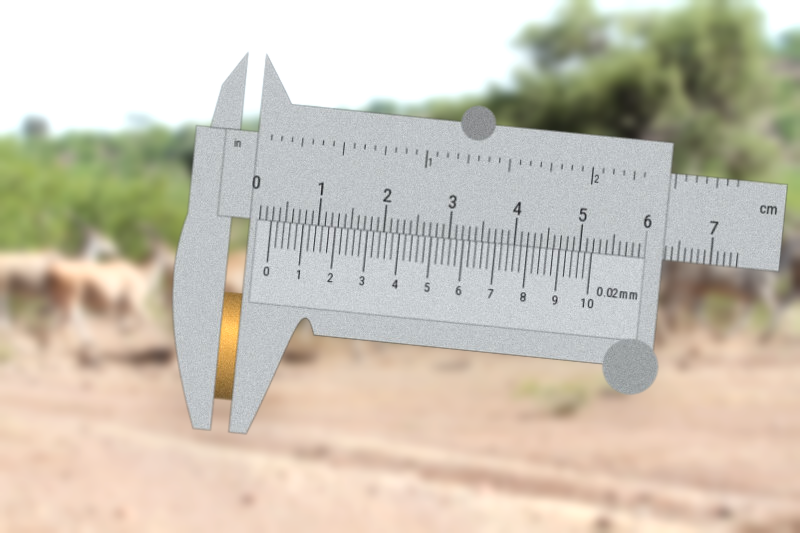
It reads 2.8,mm
